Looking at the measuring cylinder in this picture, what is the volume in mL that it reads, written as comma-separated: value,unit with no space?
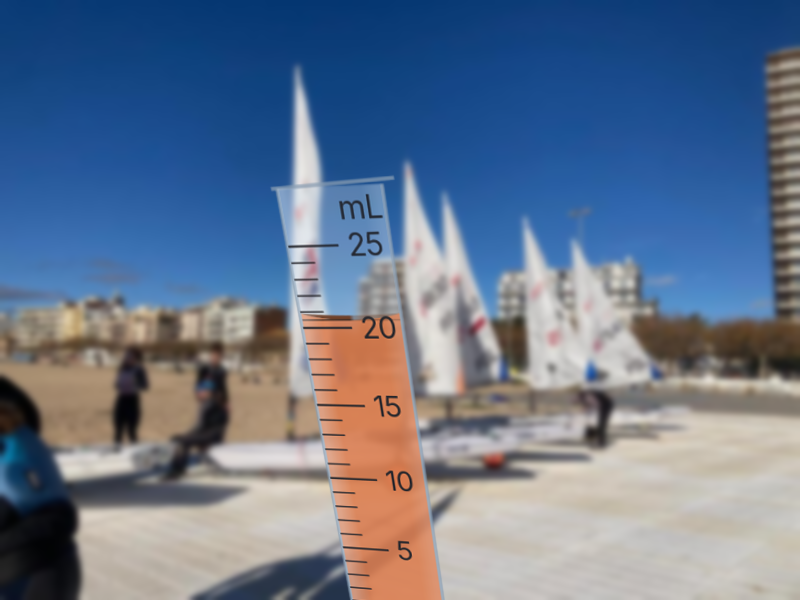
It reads 20.5,mL
